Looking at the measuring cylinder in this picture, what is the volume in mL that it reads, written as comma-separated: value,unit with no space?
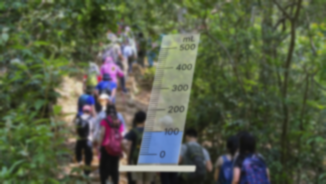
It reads 100,mL
